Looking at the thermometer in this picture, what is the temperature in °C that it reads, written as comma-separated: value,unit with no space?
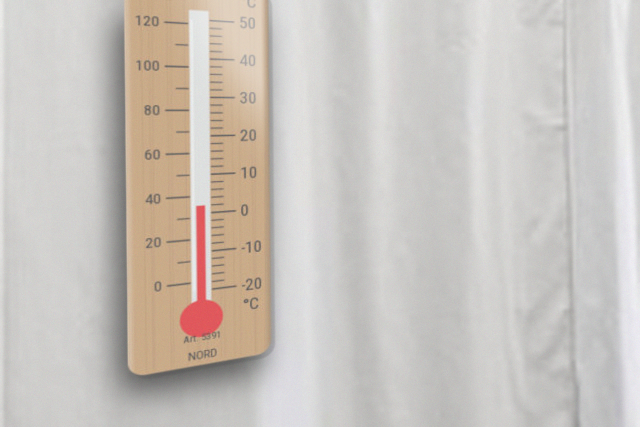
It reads 2,°C
